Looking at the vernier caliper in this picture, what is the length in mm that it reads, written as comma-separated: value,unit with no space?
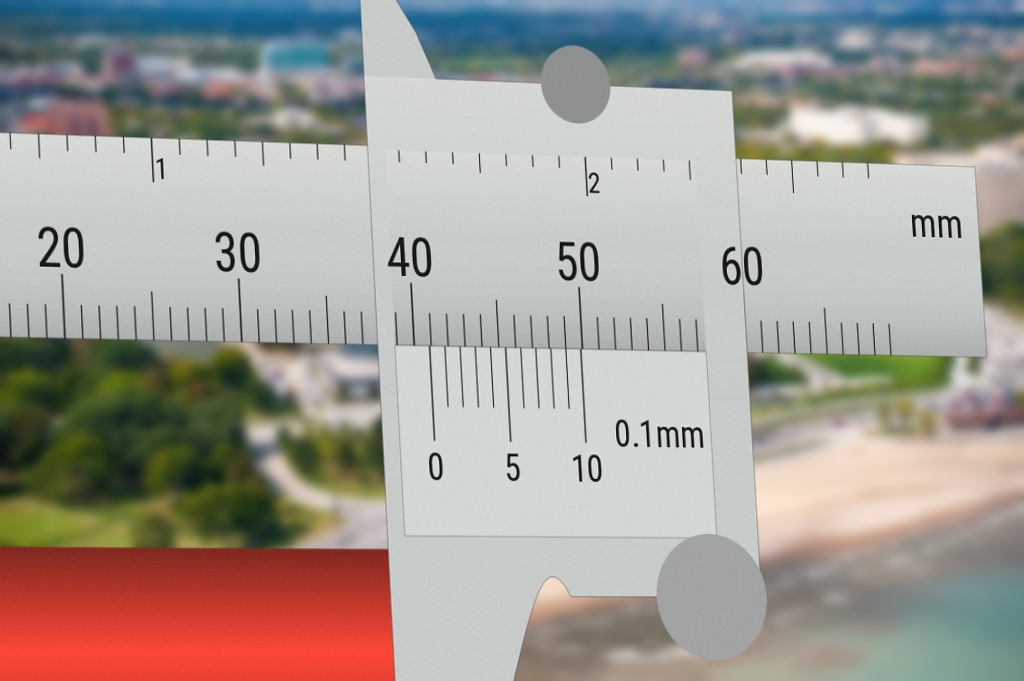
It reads 40.9,mm
